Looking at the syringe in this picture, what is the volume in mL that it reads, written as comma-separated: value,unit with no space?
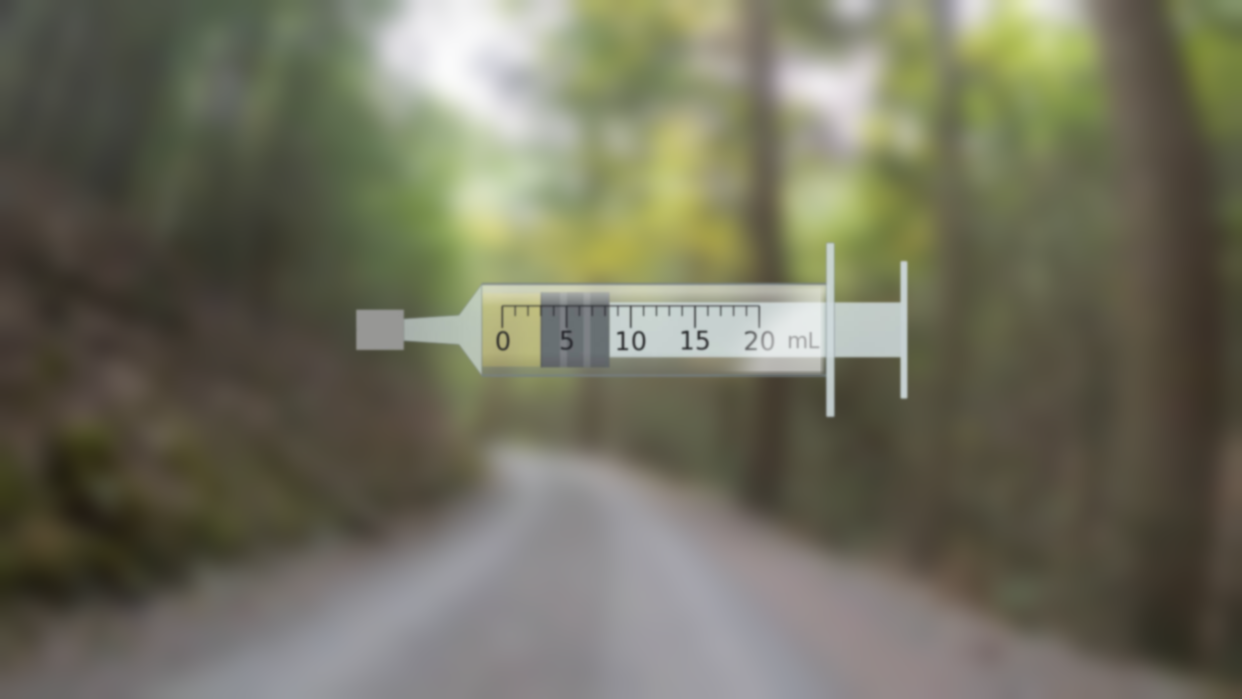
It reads 3,mL
